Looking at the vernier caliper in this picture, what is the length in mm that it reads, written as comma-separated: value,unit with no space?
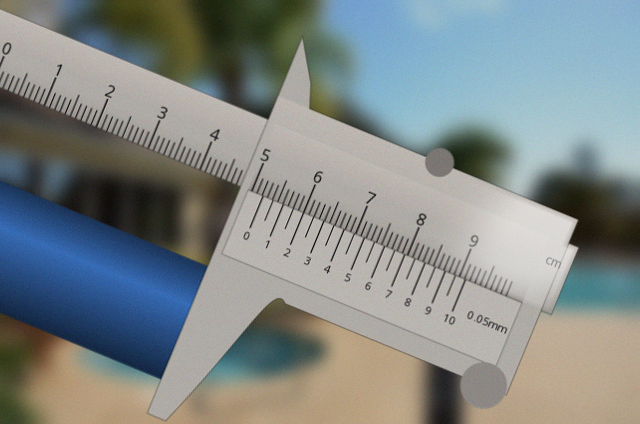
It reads 52.2,mm
